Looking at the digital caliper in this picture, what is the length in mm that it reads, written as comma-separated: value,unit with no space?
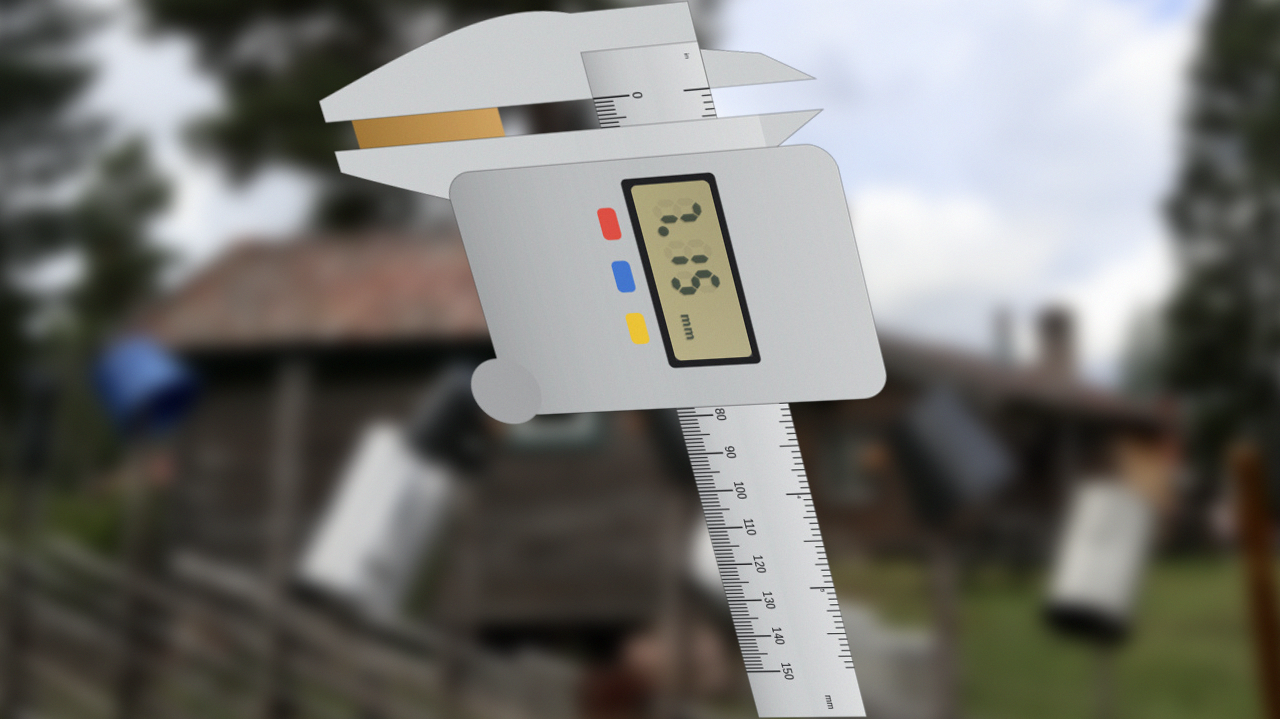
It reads 7.15,mm
